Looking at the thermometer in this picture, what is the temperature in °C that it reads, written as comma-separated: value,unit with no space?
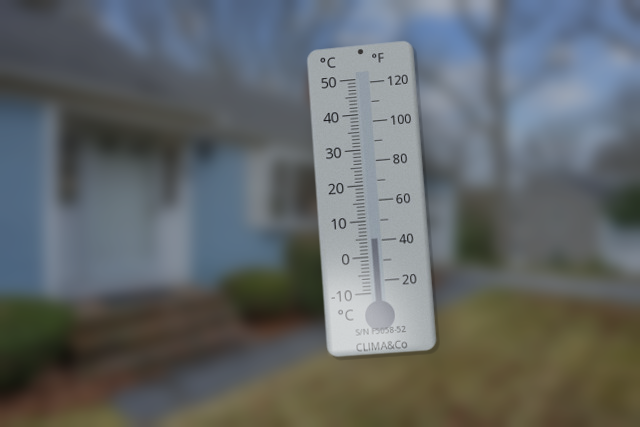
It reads 5,°C
